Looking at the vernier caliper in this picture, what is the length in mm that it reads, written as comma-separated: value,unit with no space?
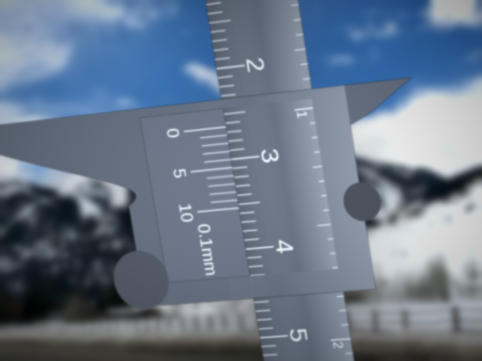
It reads 26.4,mm
